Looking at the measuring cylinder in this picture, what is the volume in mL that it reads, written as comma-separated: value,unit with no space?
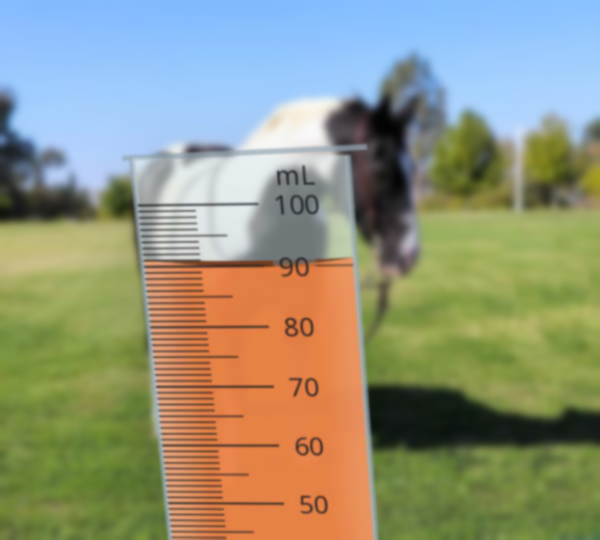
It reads 90,mL
